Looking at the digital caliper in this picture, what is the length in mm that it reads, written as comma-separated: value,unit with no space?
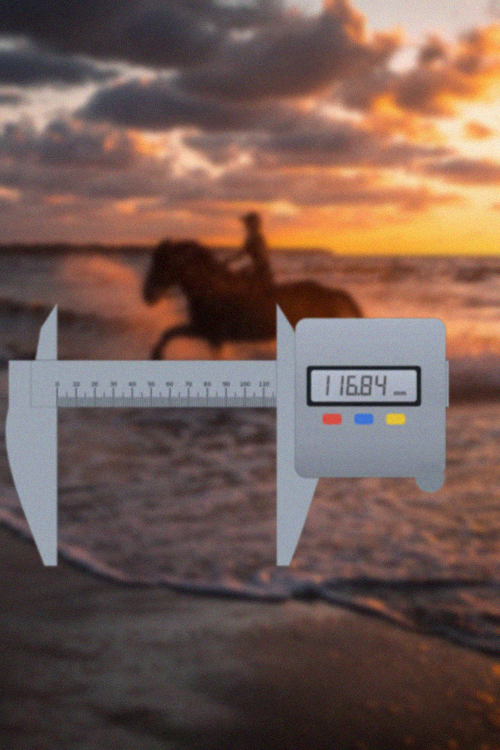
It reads 116.84,mm
